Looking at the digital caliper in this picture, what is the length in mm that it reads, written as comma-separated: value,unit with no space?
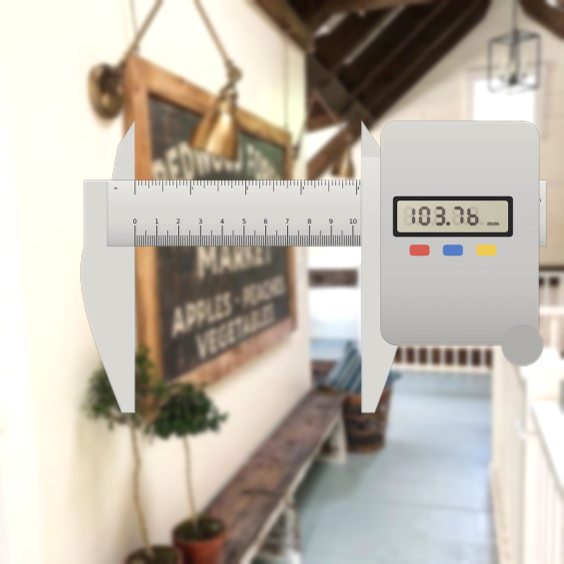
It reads 103.76,mm
